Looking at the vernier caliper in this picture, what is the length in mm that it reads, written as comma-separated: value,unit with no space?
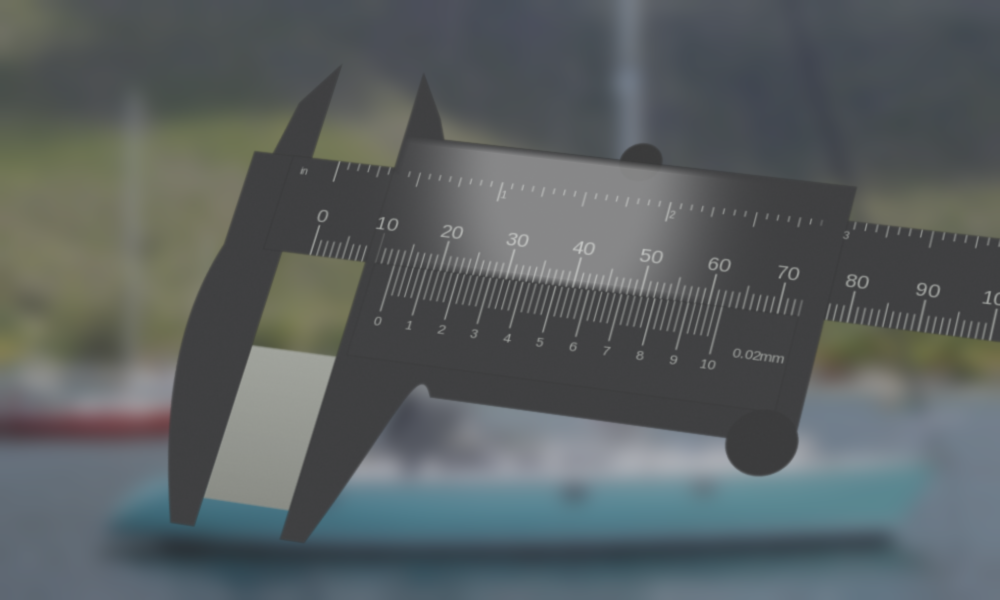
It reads 13.0,mm
